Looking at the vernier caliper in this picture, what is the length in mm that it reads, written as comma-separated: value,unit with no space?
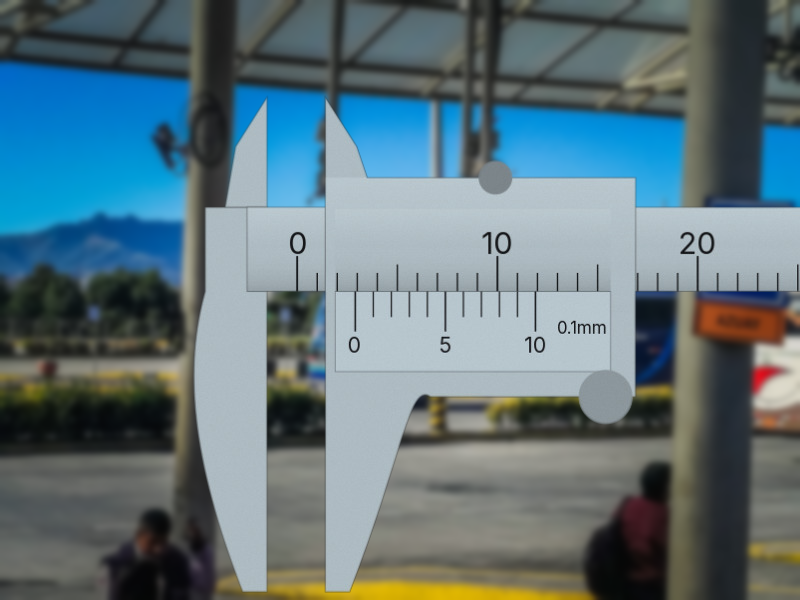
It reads 2.9,mm
